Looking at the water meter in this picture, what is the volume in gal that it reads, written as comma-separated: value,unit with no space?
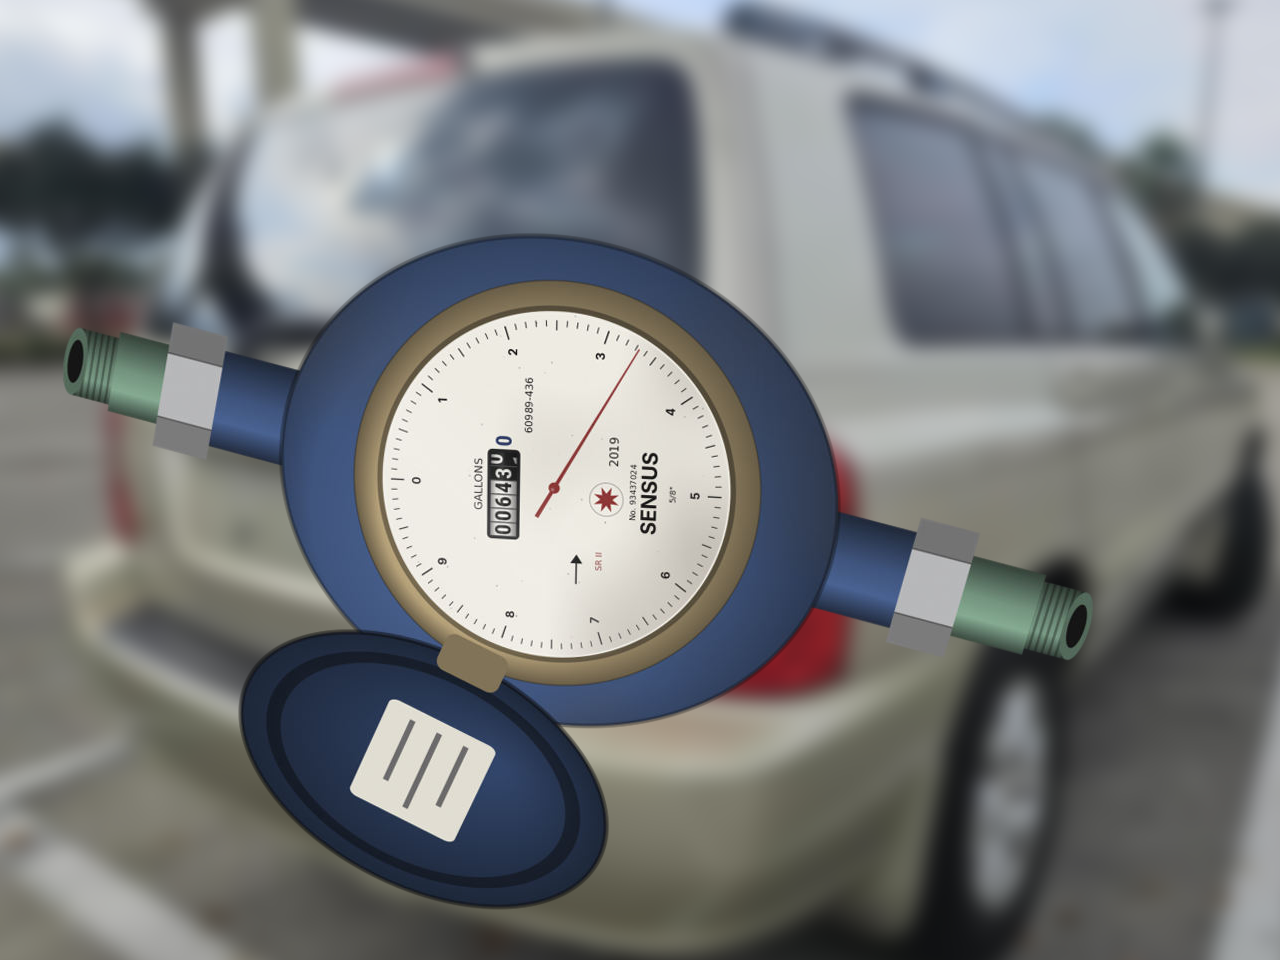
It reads 64303.3,gal
